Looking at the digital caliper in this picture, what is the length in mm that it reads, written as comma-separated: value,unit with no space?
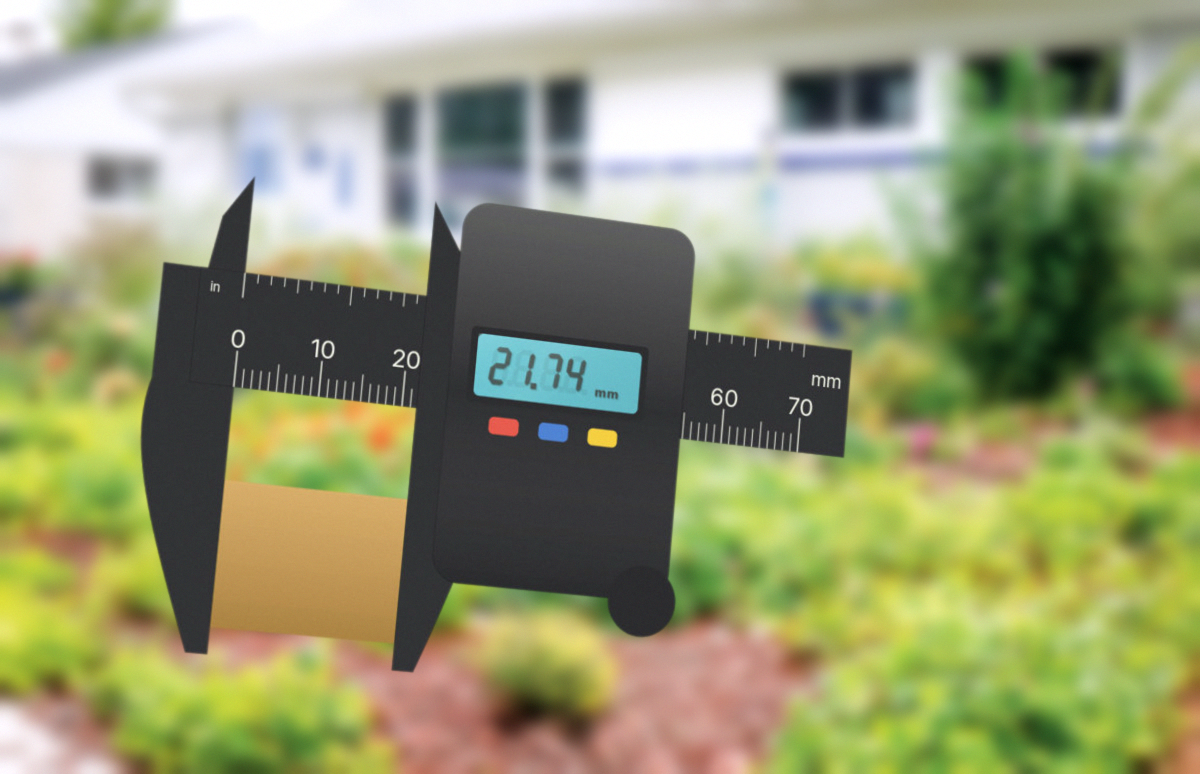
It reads 21.74,mm
